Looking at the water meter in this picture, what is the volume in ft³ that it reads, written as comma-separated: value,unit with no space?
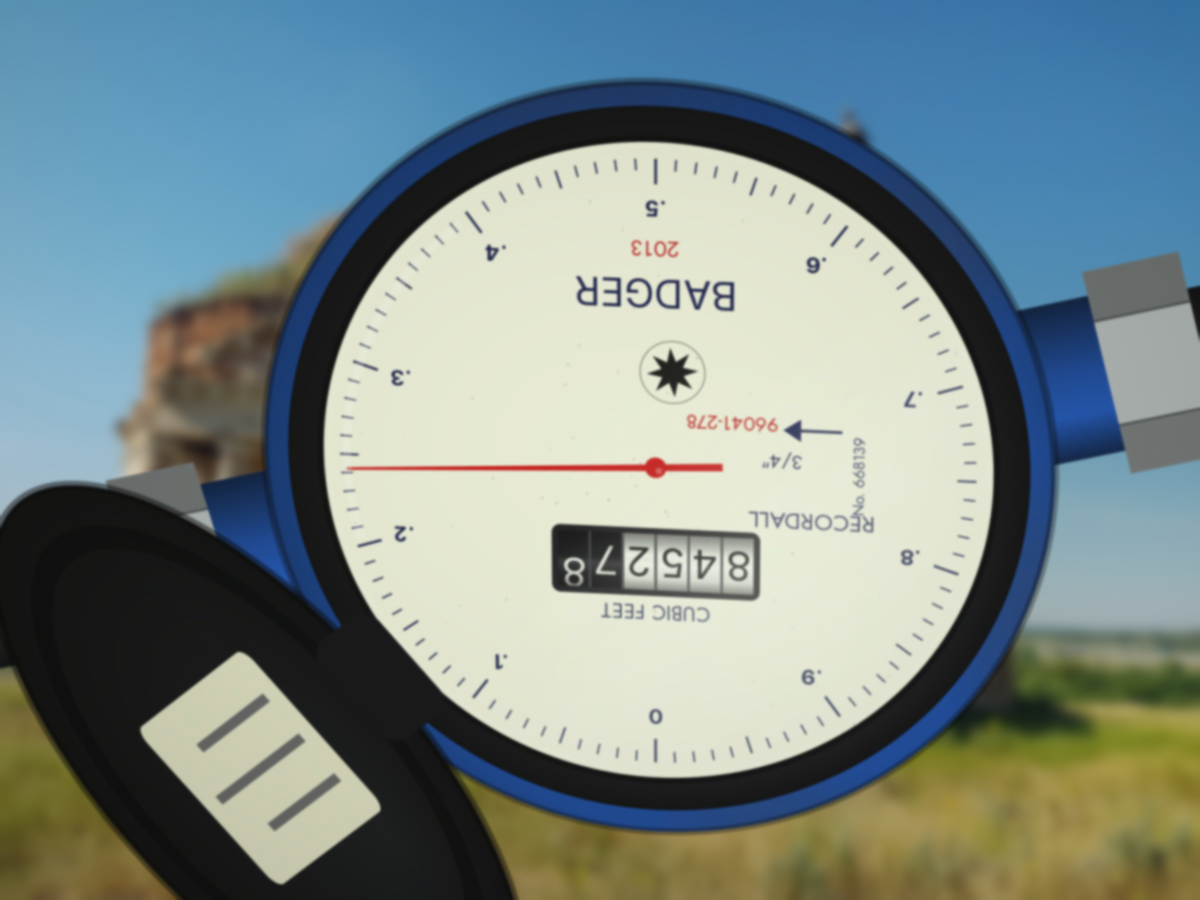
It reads 845278.24,ft³
